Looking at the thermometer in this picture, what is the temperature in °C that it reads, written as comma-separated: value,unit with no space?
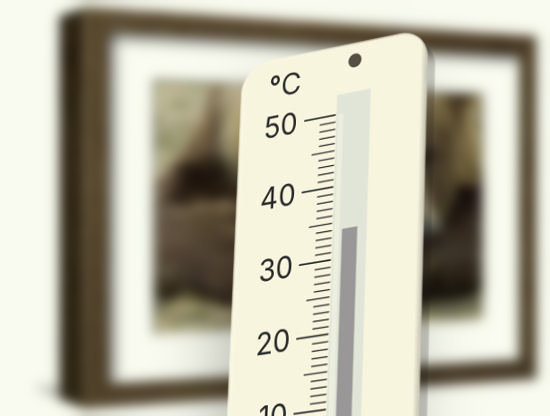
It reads 34,°C
